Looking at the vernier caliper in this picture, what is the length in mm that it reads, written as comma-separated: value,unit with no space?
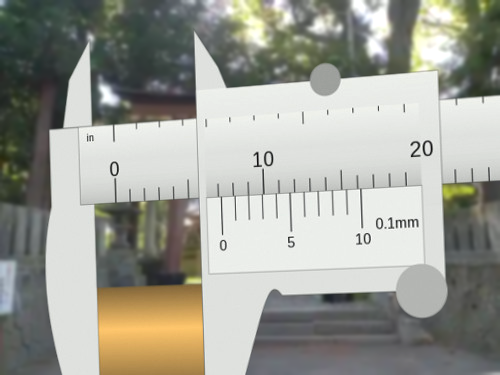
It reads 7.2,mm
